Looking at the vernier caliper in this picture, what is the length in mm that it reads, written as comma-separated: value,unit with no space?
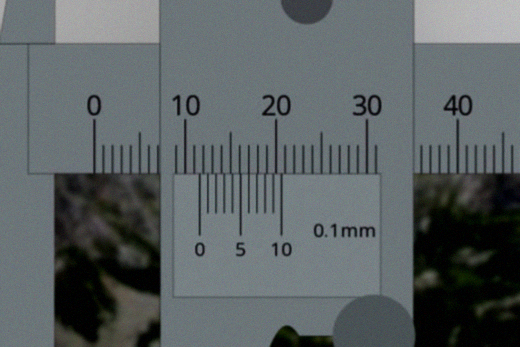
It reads 11.6,mm
